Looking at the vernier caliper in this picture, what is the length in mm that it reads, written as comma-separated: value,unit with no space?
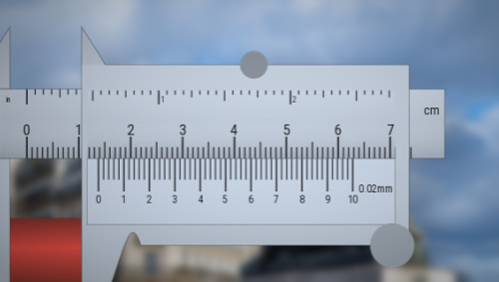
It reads 13.8,mm
